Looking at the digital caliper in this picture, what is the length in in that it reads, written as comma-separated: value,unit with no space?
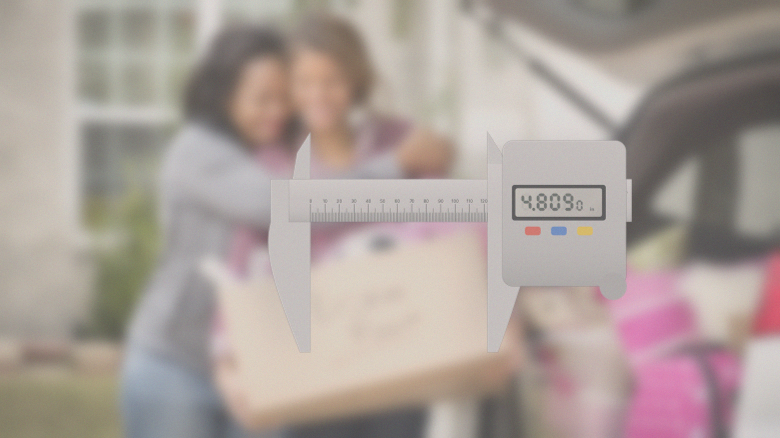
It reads 4.8090,in
